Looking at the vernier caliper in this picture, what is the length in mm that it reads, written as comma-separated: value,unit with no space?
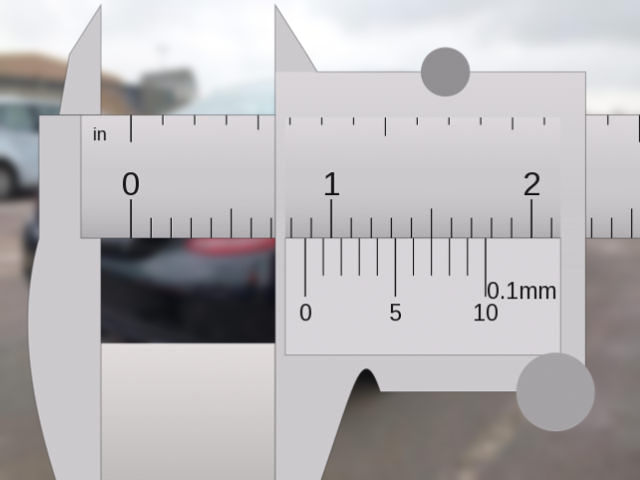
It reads 8.7,mm
